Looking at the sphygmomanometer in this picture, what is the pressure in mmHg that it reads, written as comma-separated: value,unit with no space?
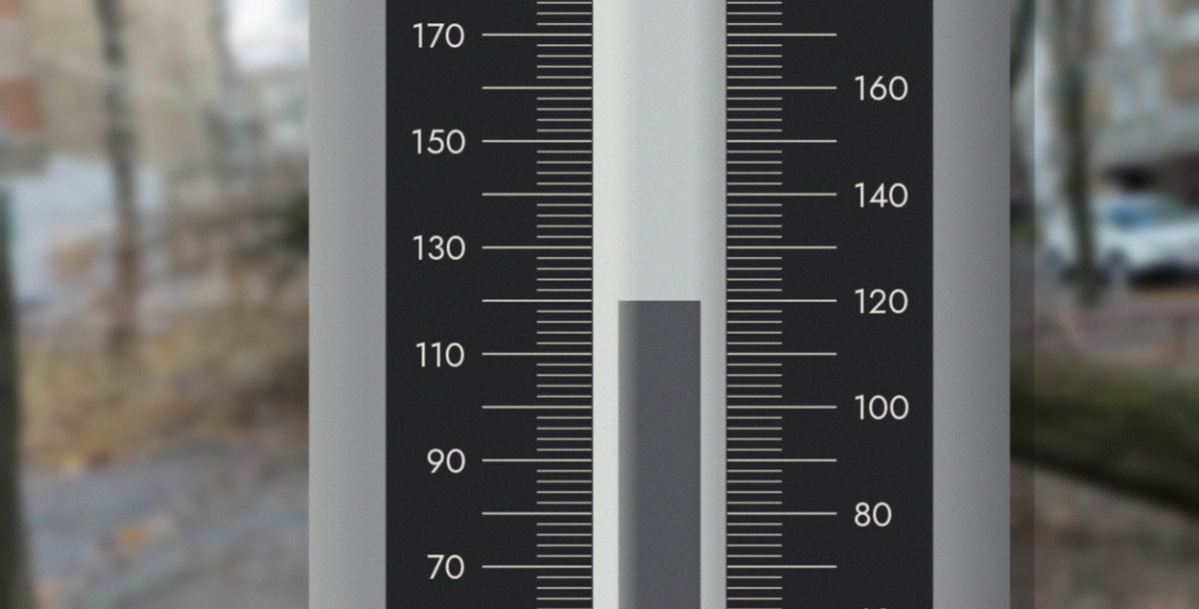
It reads 120,mmHg
